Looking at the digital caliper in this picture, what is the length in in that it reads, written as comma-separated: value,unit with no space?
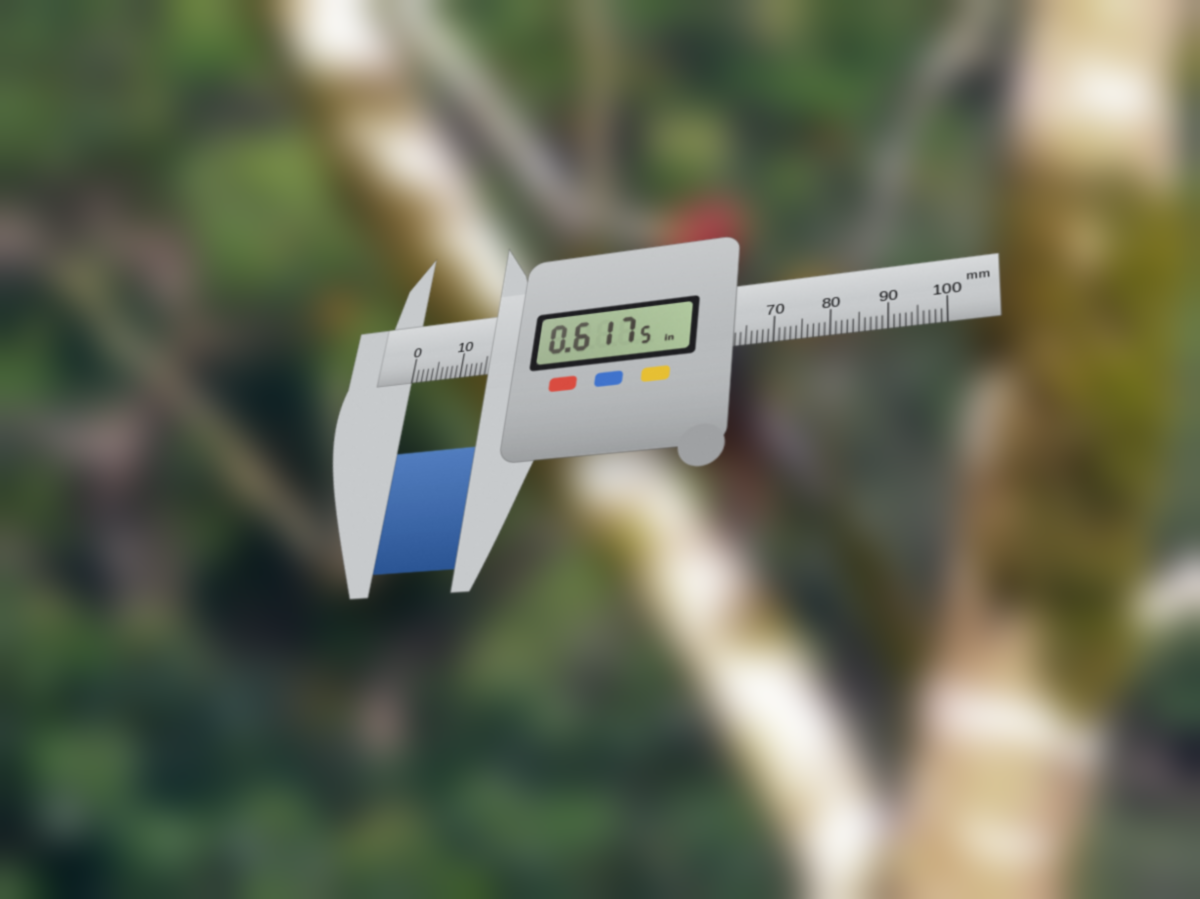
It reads 0.6175,in
